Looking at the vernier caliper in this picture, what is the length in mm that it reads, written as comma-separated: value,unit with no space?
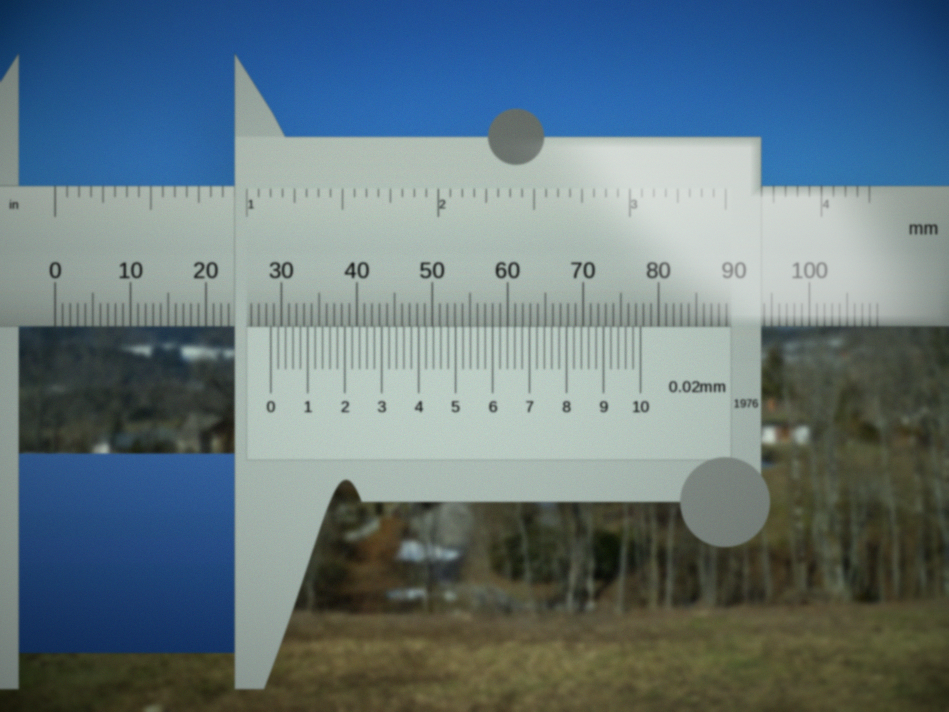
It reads 28.6,mm
